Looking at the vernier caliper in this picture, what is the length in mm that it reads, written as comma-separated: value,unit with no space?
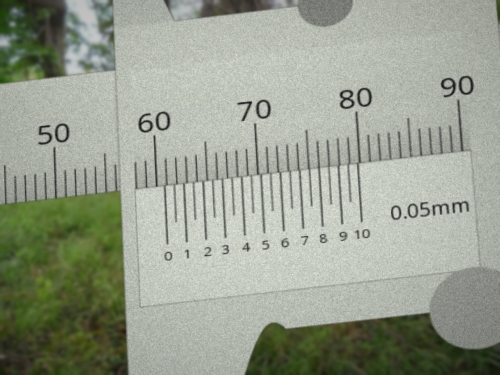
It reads 60.8,mm
